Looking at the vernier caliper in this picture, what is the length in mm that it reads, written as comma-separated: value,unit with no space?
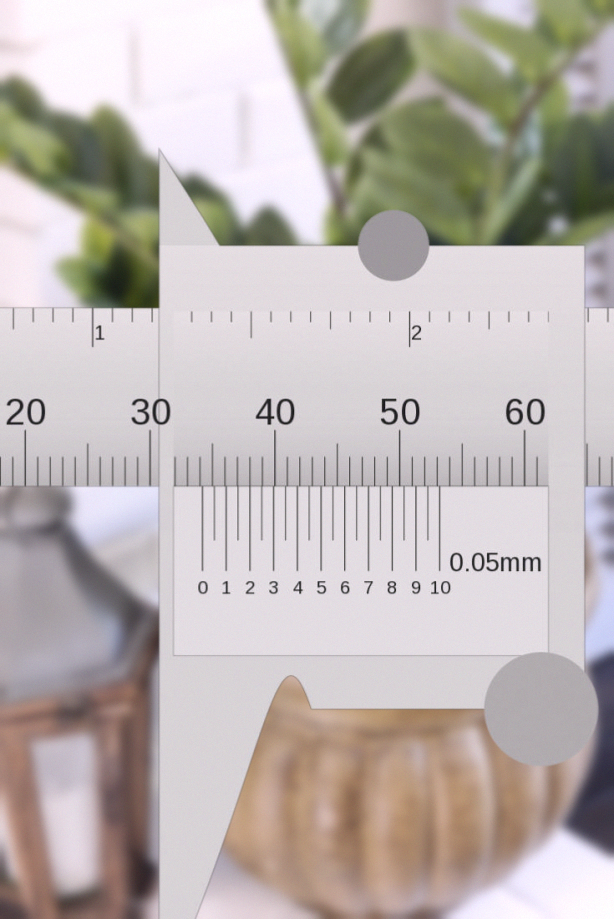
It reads 34.2,mm
